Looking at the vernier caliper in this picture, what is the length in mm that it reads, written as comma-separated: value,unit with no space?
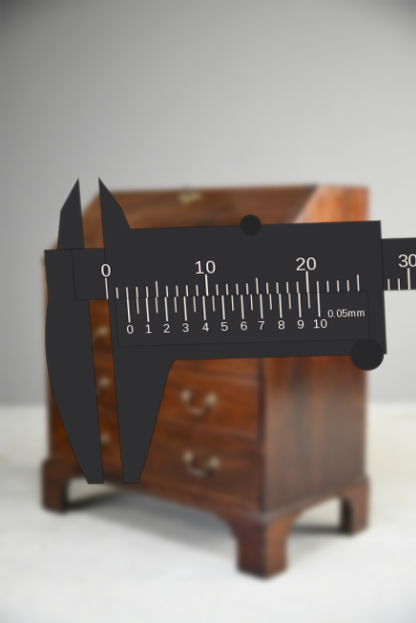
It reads 2.0,mm
